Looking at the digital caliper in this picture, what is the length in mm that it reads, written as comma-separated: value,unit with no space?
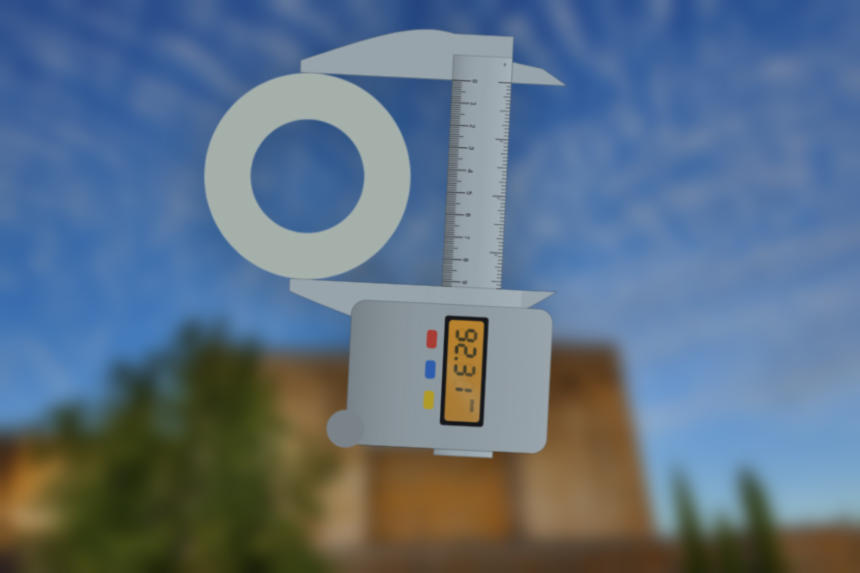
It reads 92.31,mm
